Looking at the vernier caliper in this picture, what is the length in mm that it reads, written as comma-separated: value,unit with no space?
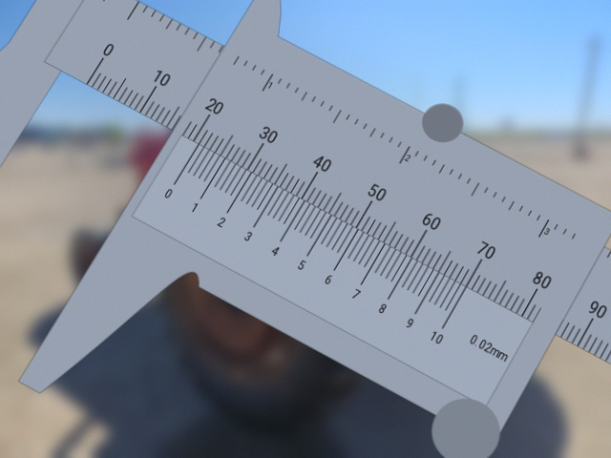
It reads 21.0,mm
